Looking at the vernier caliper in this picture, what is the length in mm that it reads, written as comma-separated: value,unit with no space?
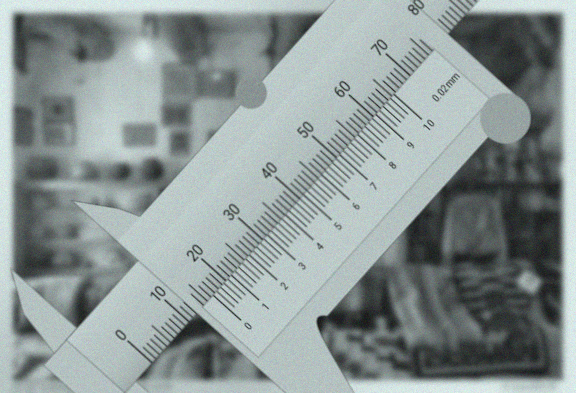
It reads 16.5,mm
